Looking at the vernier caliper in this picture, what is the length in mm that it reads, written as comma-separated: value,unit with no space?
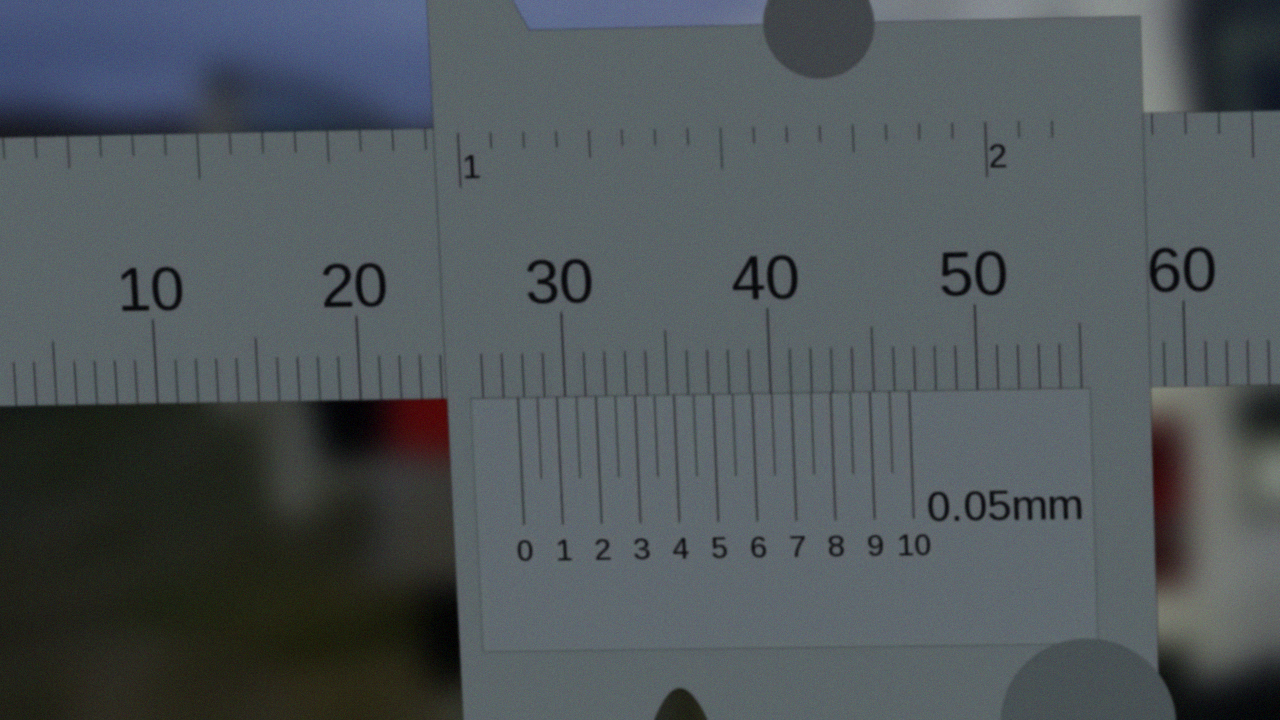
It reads 27.7,mm
